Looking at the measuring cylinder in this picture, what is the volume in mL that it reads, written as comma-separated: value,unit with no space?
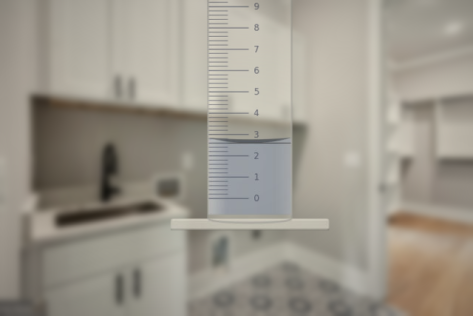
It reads 2.6,mL
